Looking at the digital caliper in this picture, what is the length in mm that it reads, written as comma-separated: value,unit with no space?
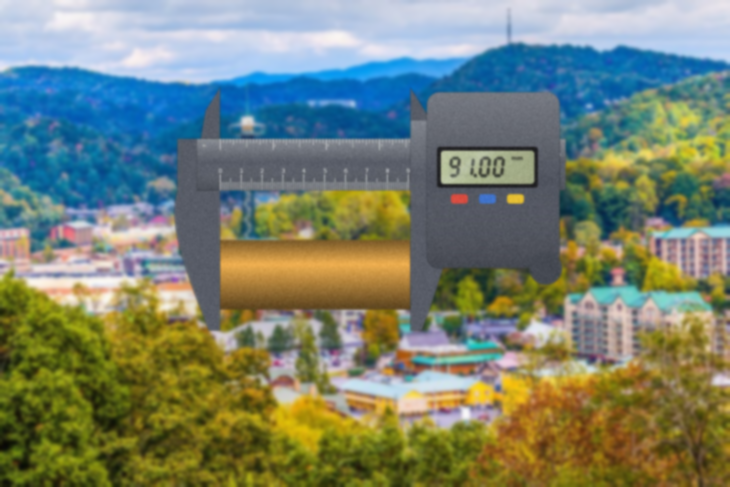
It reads 91.00,mm
